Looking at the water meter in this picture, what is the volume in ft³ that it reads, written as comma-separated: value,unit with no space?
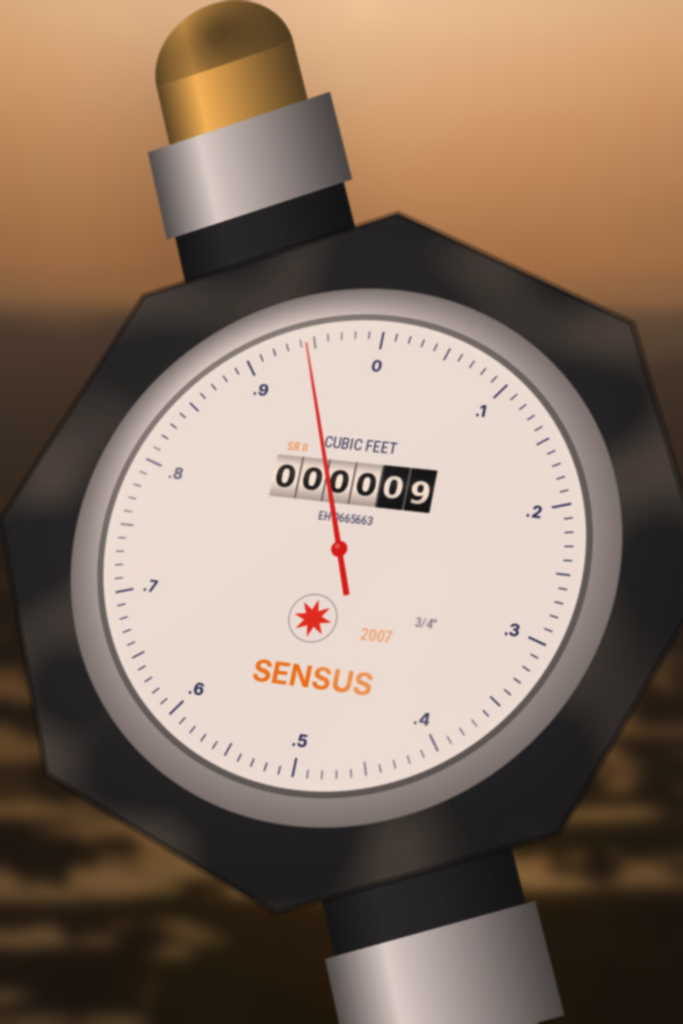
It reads 8.94,ft³
